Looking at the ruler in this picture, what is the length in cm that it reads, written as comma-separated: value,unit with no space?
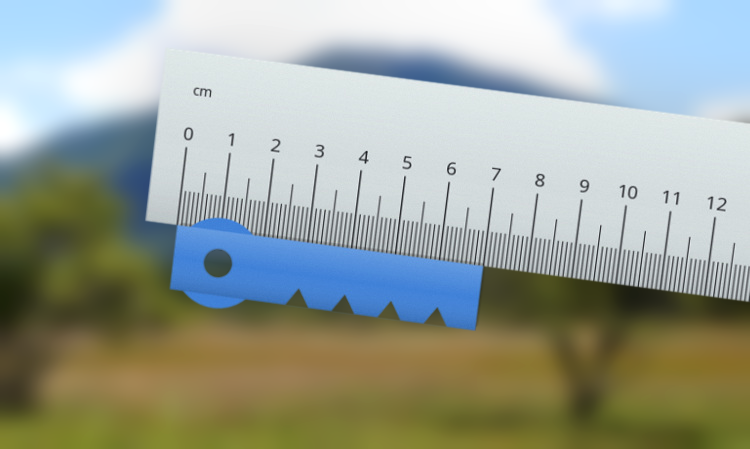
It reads 7,cm
